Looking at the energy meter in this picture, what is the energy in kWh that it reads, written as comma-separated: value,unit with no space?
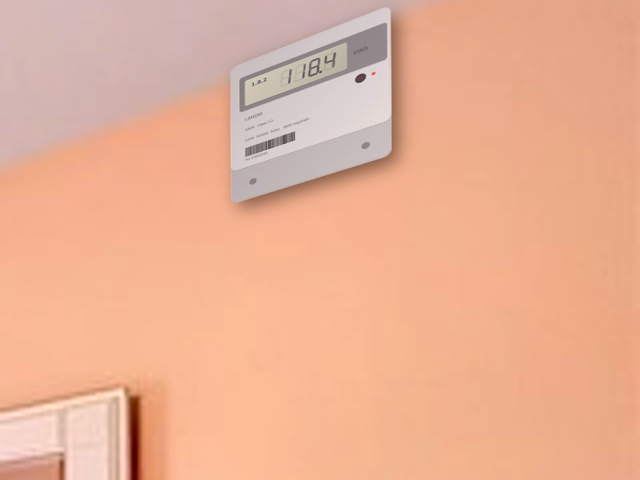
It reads 118.4,kWh
